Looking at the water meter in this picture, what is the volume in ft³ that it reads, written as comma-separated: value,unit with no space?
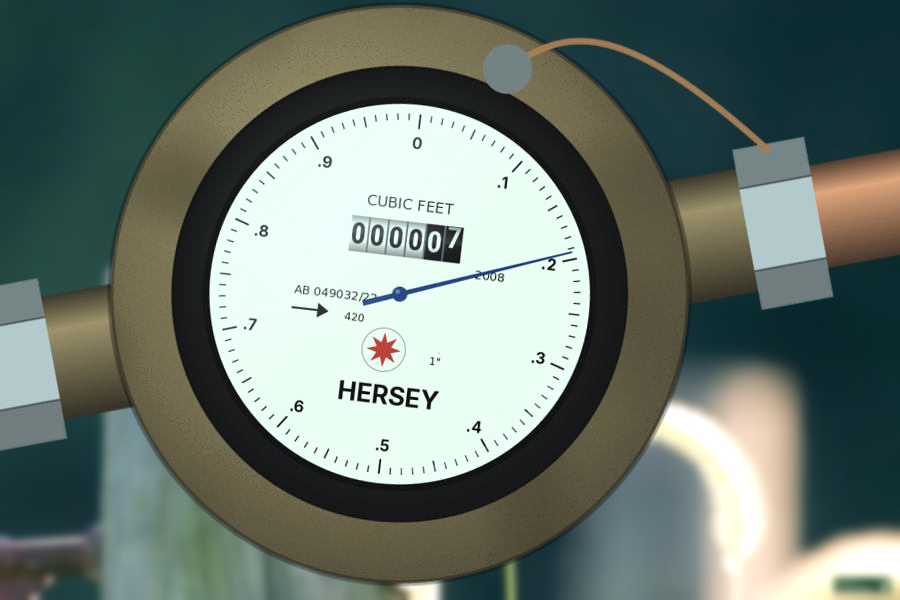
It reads 7.19,ft³
